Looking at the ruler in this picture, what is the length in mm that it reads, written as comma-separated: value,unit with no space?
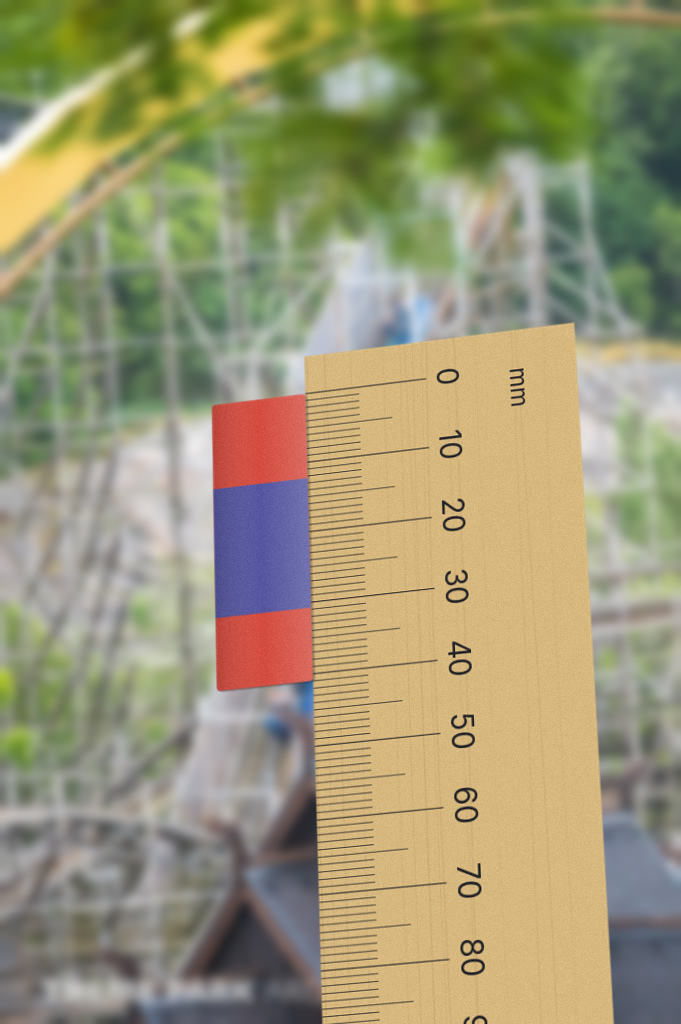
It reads 41,mm
